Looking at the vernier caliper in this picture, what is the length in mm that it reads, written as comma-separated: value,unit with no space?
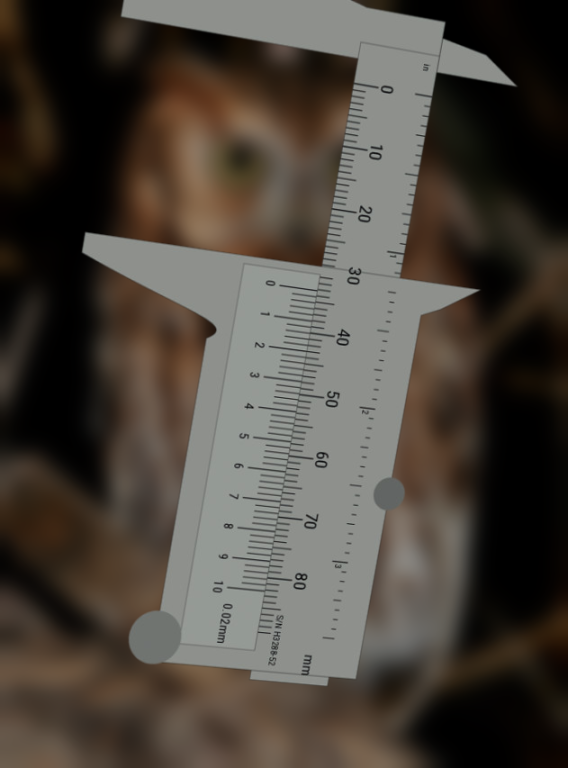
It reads 33.2,mm
